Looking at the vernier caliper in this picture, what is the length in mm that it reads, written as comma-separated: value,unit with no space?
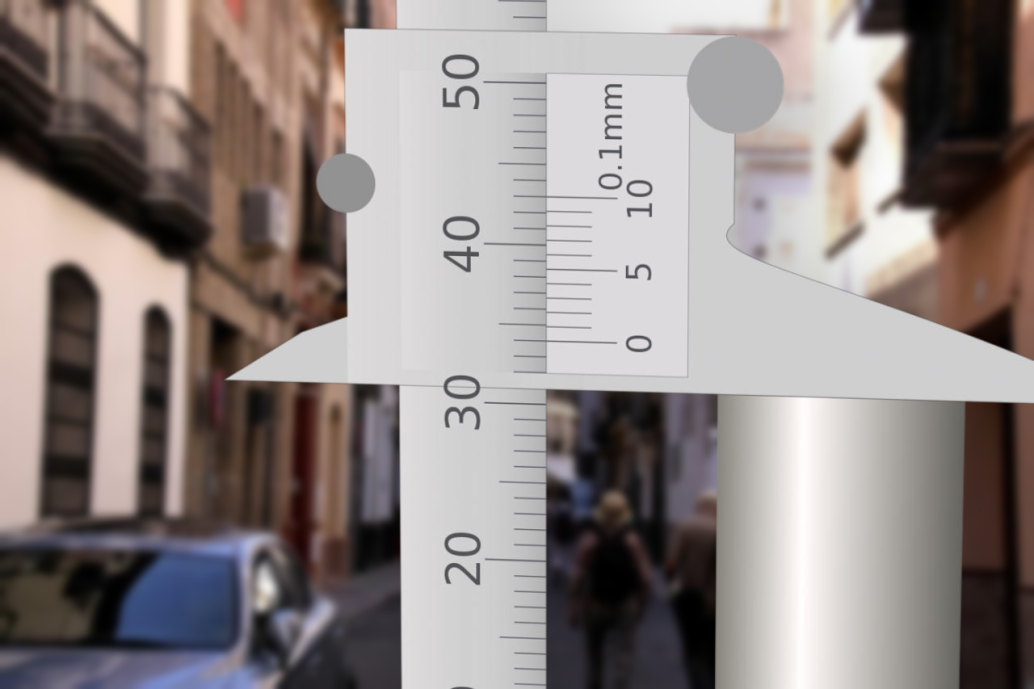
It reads 34.0,mm
